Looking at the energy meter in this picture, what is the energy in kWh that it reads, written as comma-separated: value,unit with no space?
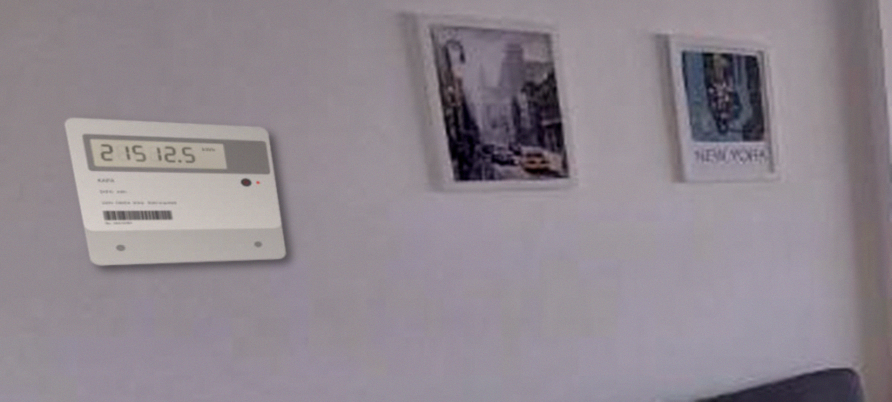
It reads 21512.5,kWh
